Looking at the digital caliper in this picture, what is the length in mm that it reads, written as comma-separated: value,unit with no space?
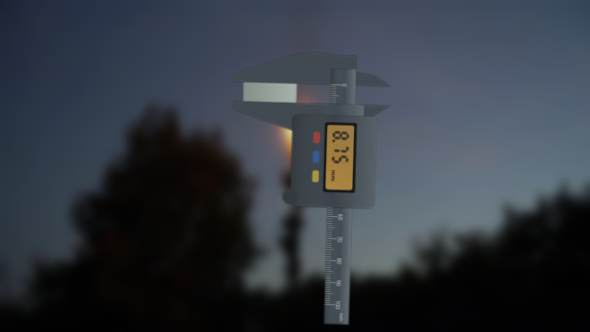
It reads 8.75,mm
